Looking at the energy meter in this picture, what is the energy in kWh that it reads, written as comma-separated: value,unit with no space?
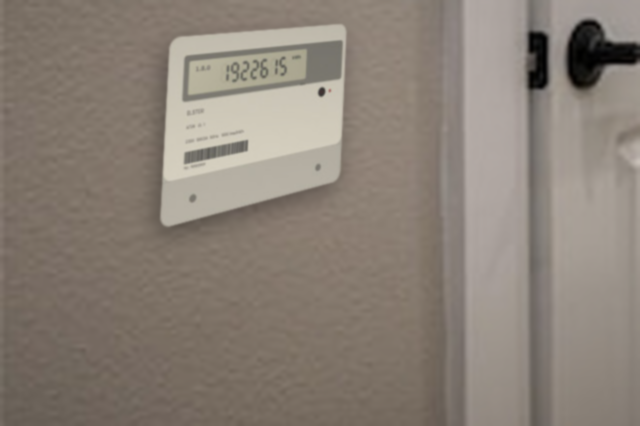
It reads 1922615,kWh
